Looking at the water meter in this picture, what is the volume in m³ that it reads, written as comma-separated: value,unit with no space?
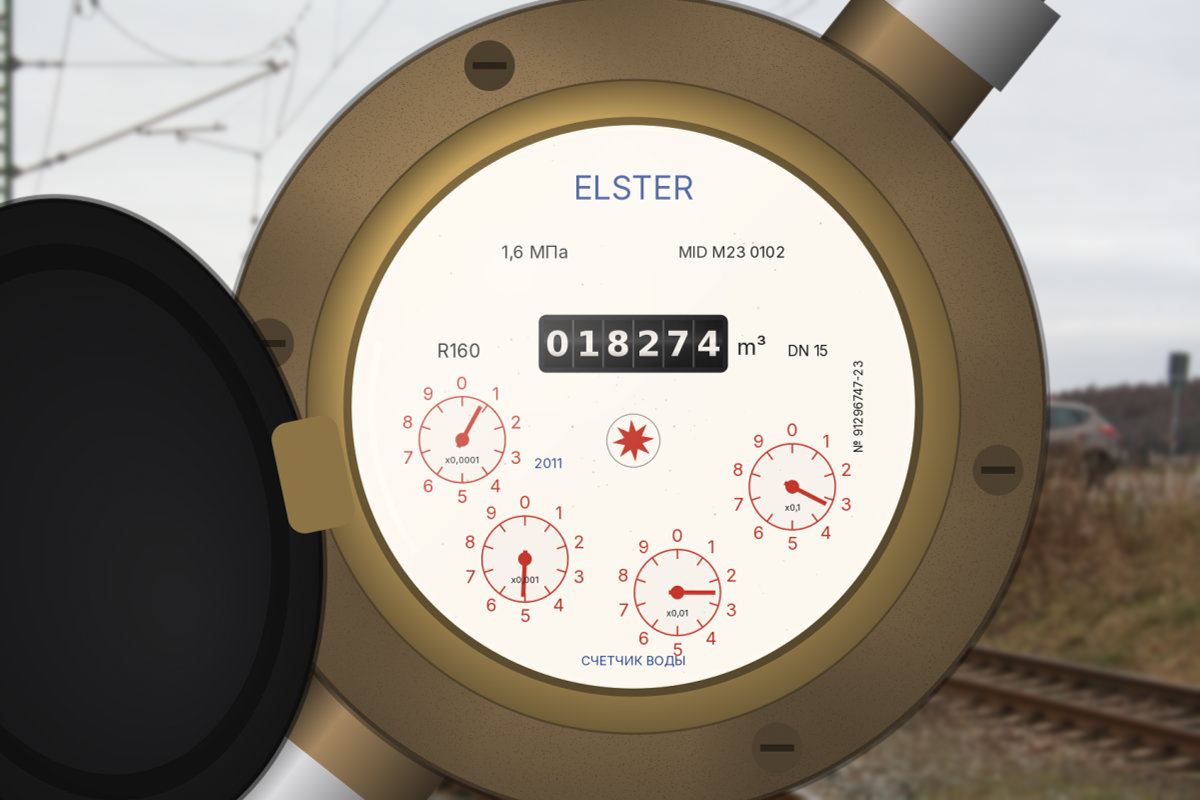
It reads 18274.3250,m³
